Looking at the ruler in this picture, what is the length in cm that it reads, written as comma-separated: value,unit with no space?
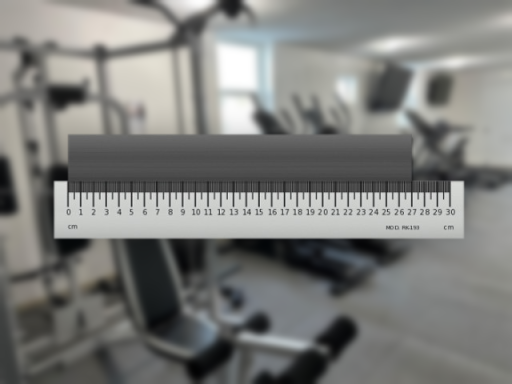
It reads 27,cm
